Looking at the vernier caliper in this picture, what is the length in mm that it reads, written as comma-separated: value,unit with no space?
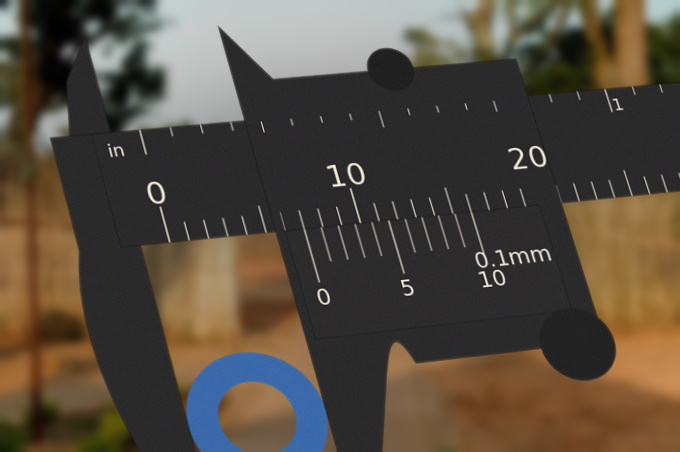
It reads 7.0,mm
